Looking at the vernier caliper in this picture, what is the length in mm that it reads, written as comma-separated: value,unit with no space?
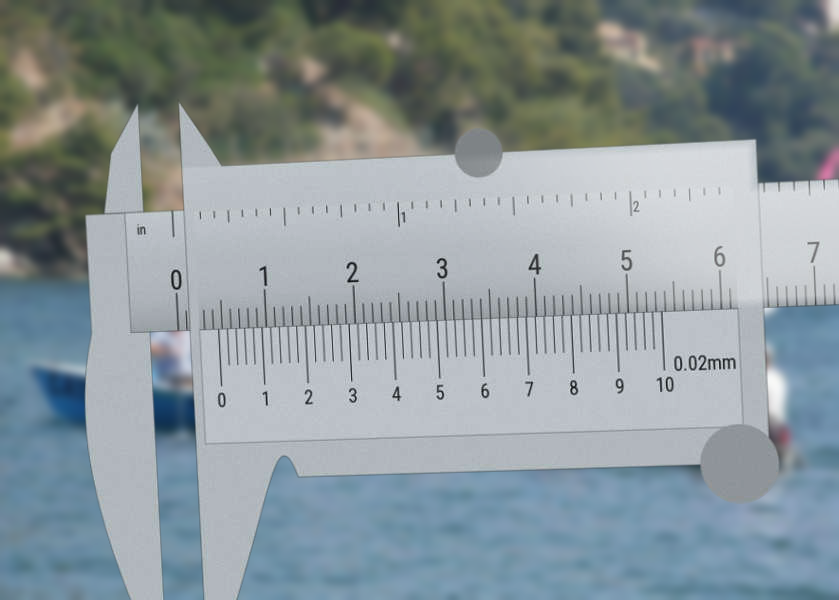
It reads 4.6,mm
